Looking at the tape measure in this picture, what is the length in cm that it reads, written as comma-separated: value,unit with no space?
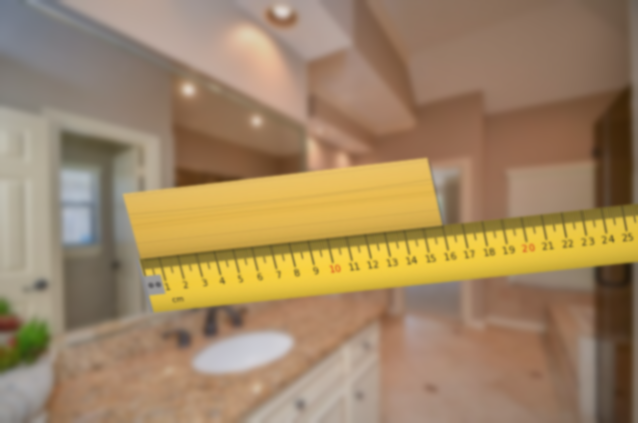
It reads 16,cm
